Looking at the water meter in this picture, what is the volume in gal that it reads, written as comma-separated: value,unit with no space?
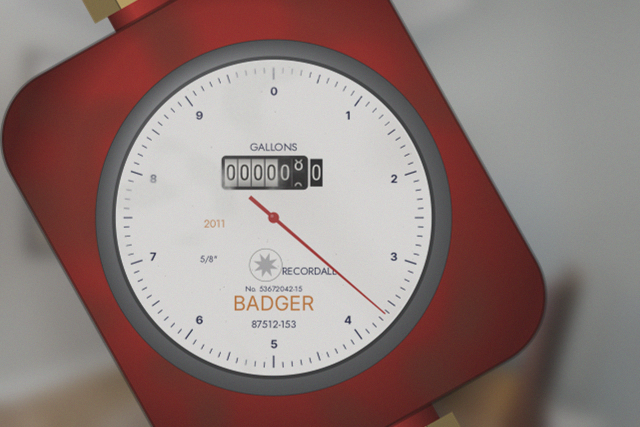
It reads 83.6,gal
